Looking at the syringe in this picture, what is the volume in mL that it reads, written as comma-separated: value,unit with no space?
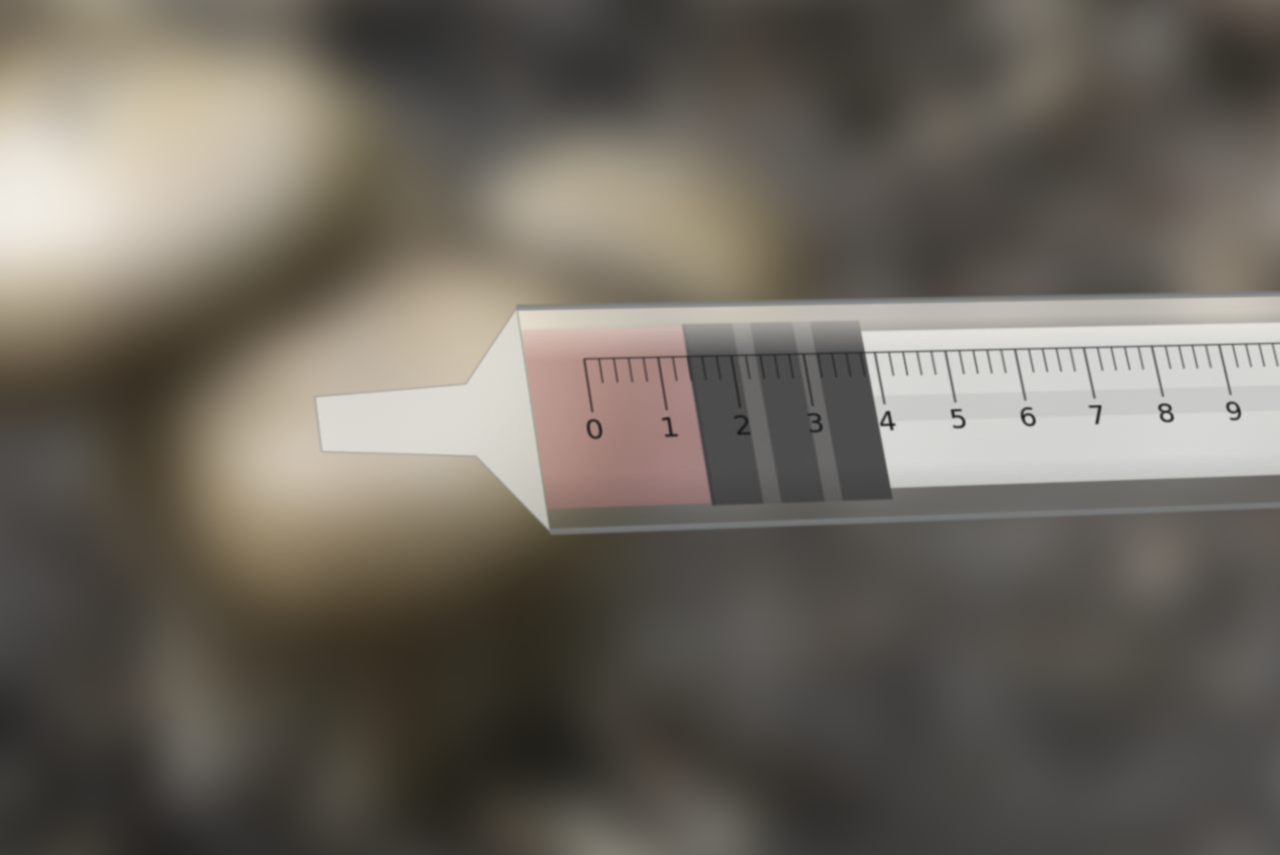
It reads 1.4,mL
